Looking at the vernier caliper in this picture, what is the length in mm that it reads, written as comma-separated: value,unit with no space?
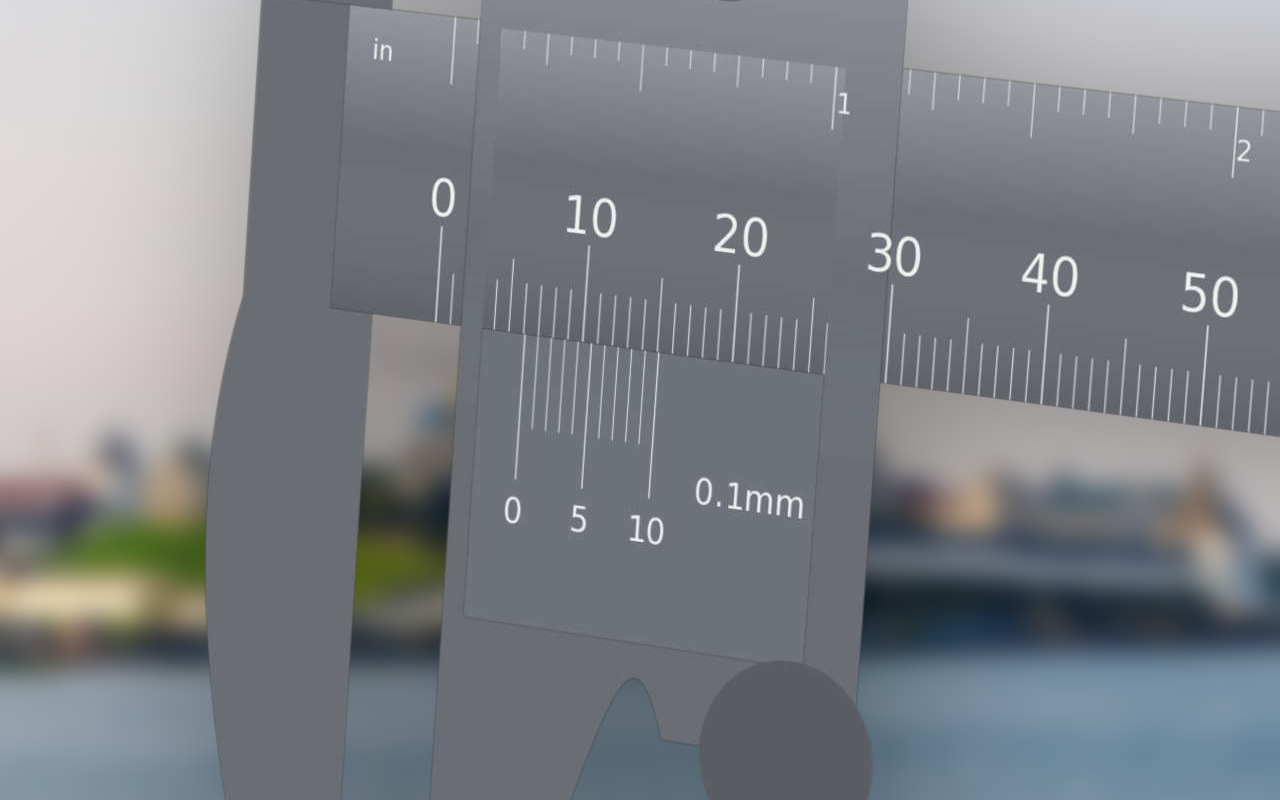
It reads 6.1,mm
